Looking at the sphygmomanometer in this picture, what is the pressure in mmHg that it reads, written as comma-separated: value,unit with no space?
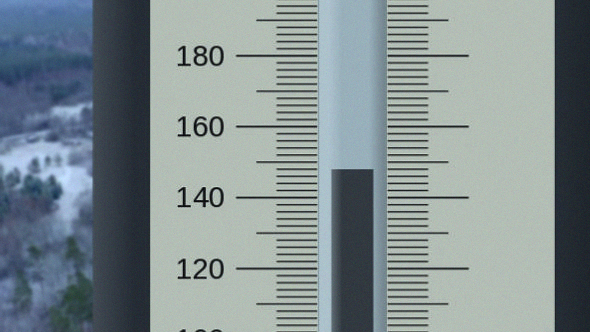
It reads 148,mmHg
